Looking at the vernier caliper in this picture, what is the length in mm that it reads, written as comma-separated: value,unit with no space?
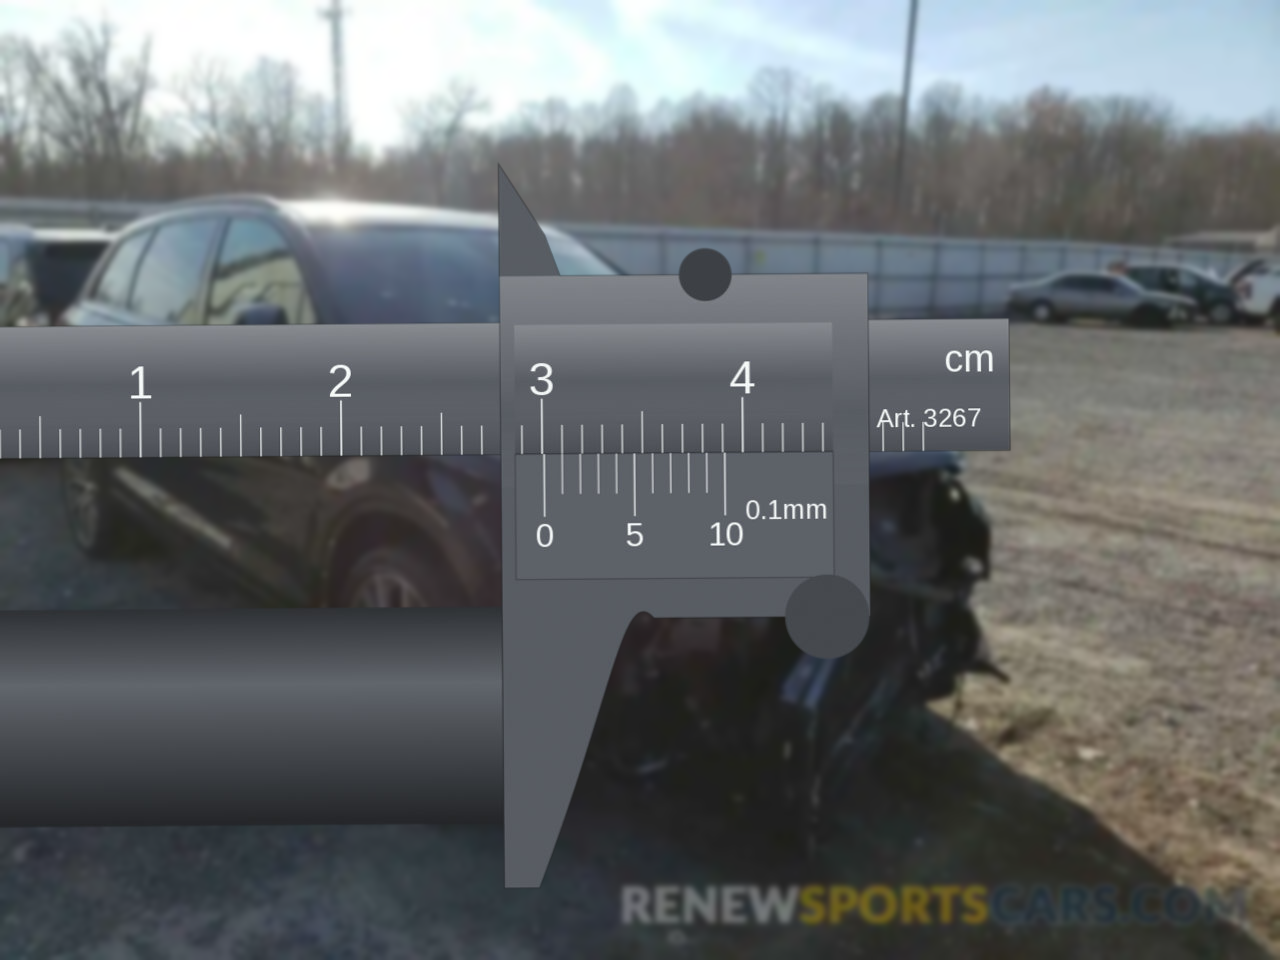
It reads 30.1,mm
